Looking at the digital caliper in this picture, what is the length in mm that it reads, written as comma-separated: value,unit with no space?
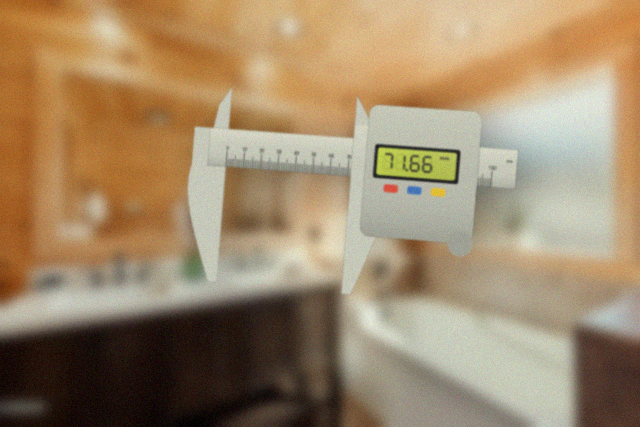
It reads 71.66,mm
